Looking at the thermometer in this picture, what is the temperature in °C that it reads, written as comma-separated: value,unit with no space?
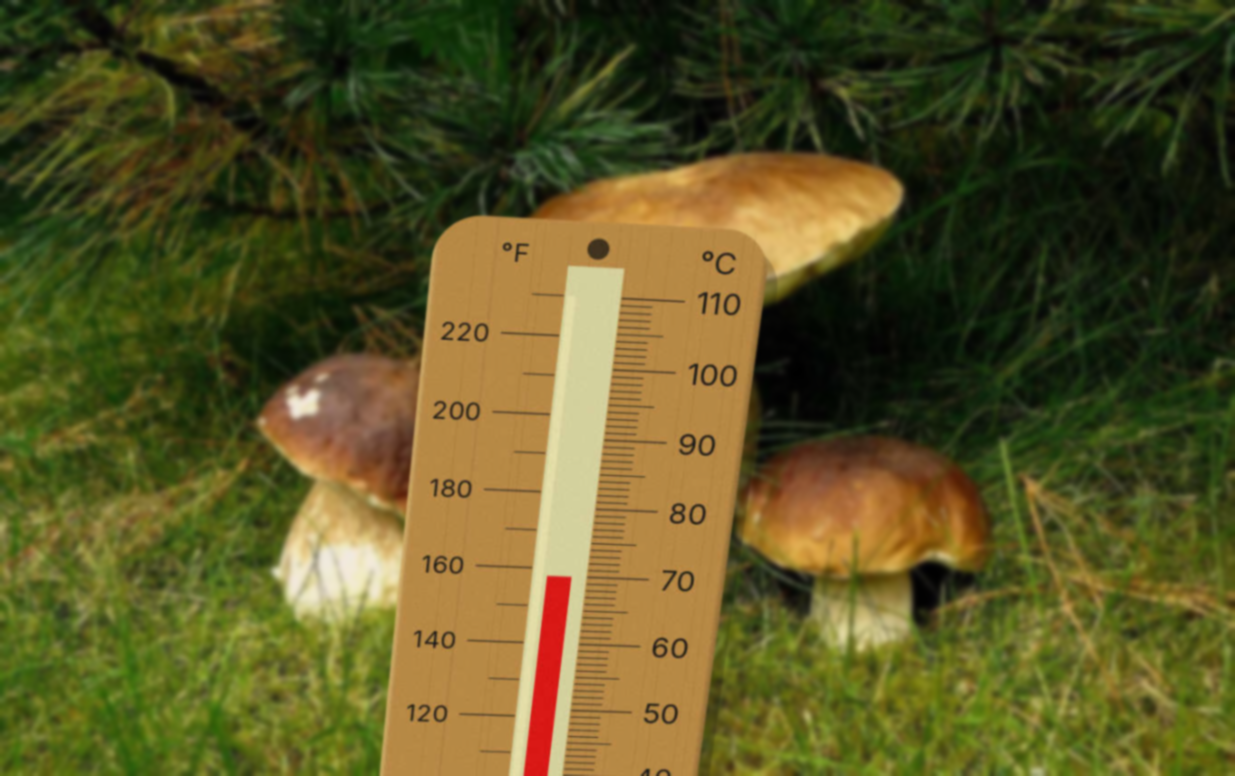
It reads 70,°C
